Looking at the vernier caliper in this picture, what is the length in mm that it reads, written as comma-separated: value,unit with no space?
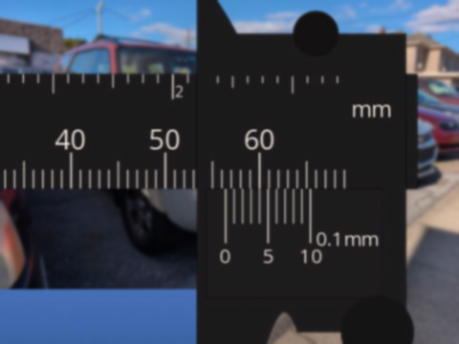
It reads 56.4,mm
